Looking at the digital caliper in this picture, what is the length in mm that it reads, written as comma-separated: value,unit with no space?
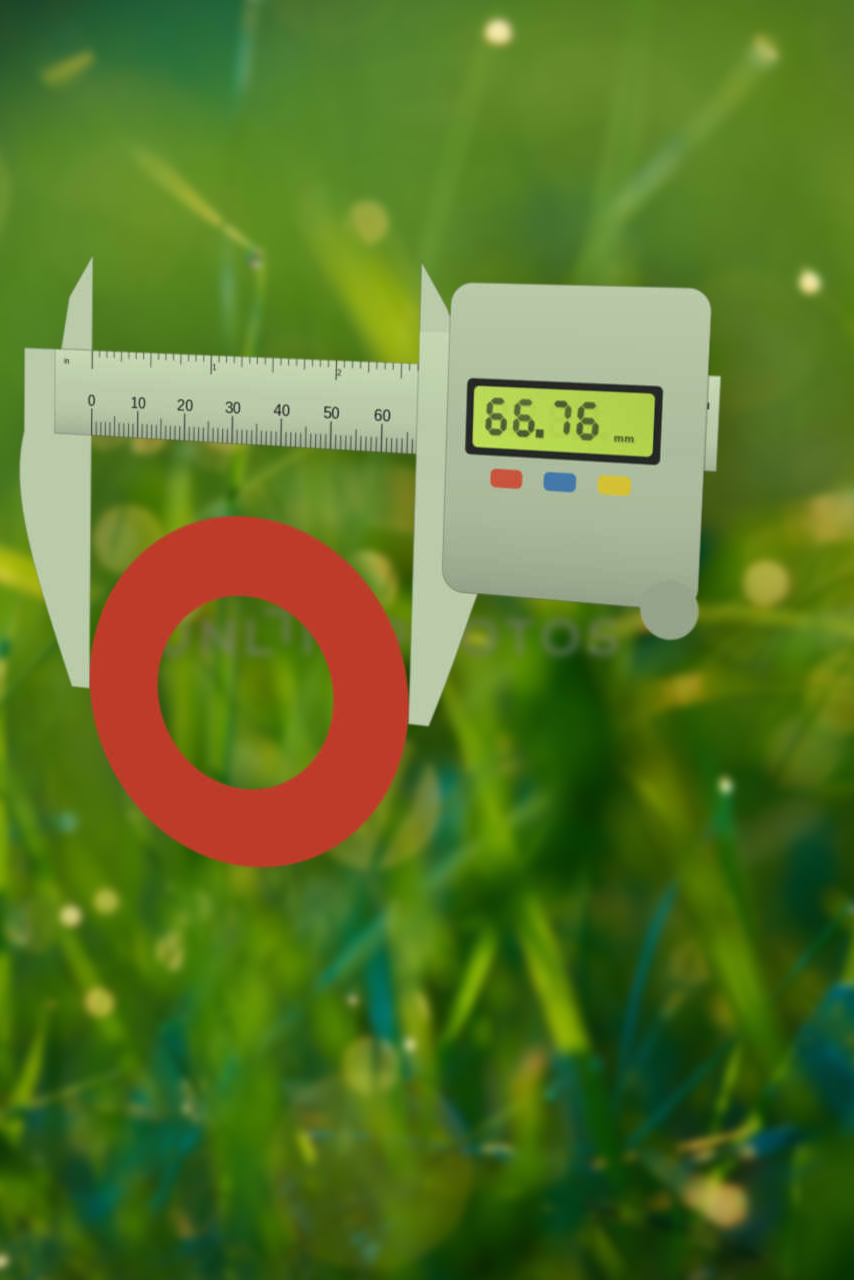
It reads 66.76,mm
